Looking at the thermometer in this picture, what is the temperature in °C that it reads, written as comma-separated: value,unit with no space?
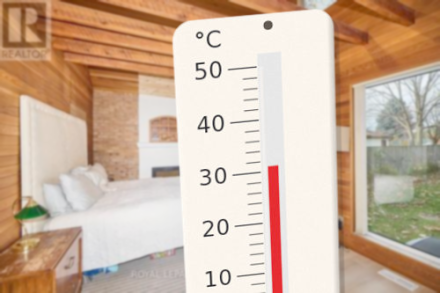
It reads 31,°C
